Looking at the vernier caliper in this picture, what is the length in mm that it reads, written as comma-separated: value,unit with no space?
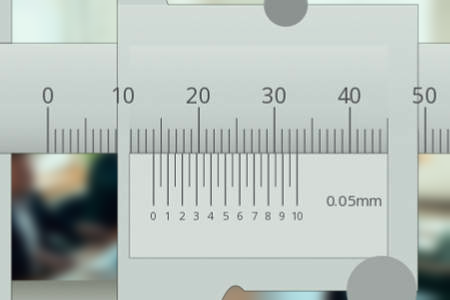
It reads 14.0,mm
